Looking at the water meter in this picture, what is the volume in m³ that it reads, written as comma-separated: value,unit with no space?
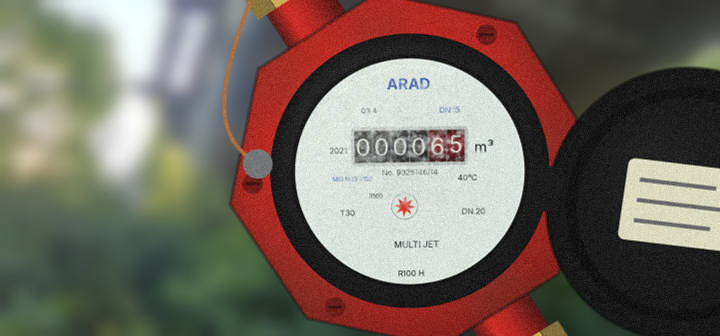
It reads 0.65,m³
